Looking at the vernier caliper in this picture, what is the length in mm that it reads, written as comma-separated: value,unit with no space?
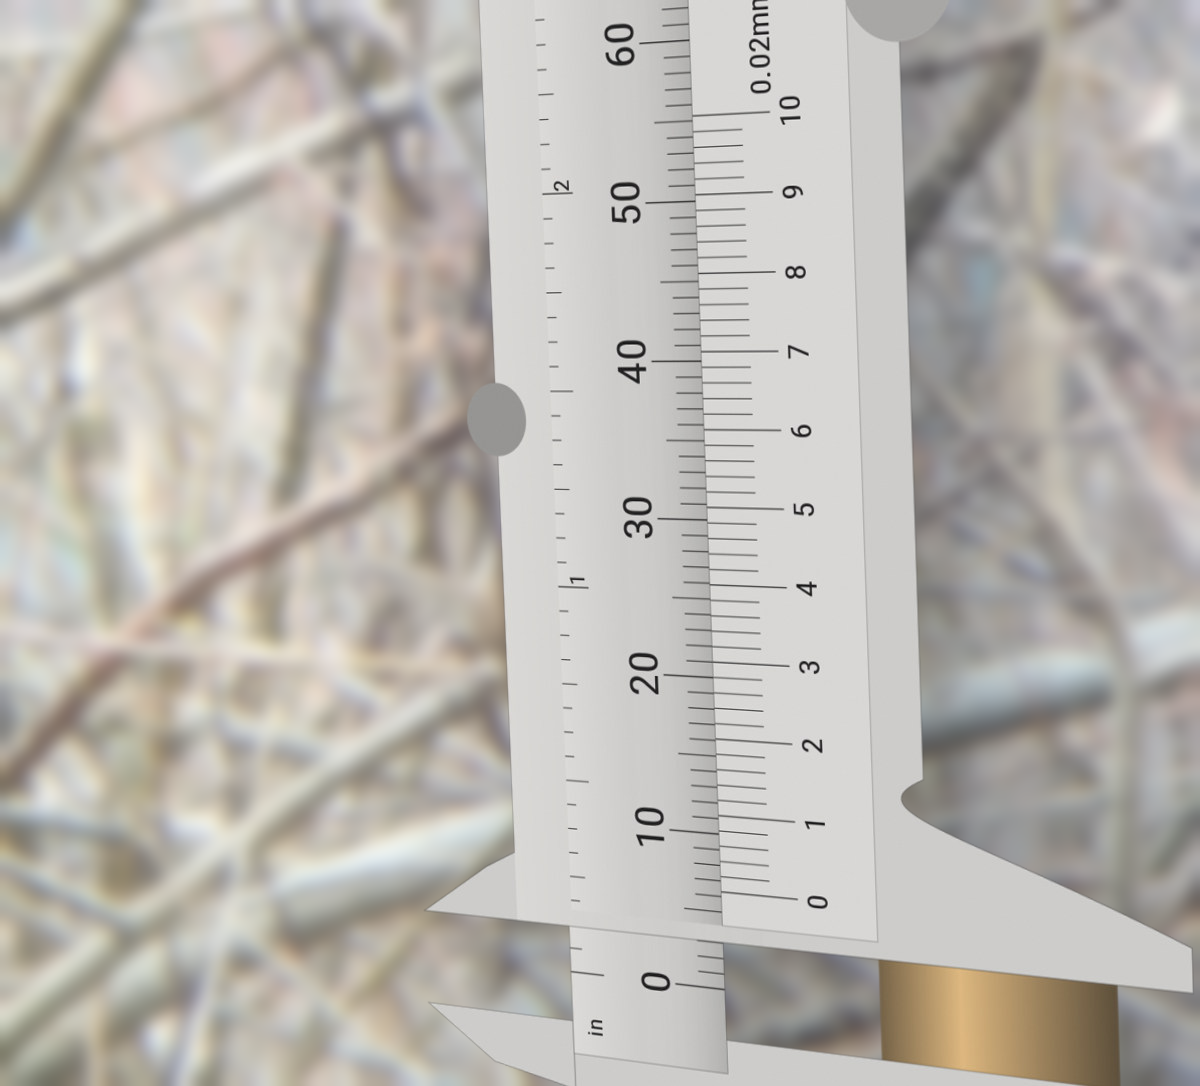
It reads 6.3,mm
